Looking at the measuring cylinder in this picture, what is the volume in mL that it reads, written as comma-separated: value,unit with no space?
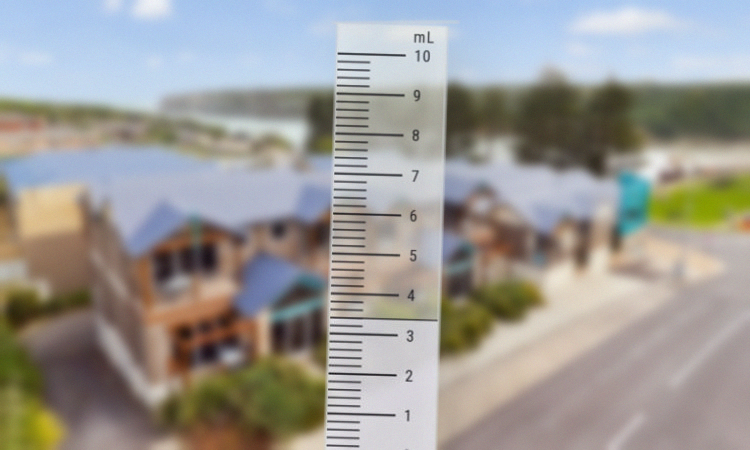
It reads 3.4,mL
